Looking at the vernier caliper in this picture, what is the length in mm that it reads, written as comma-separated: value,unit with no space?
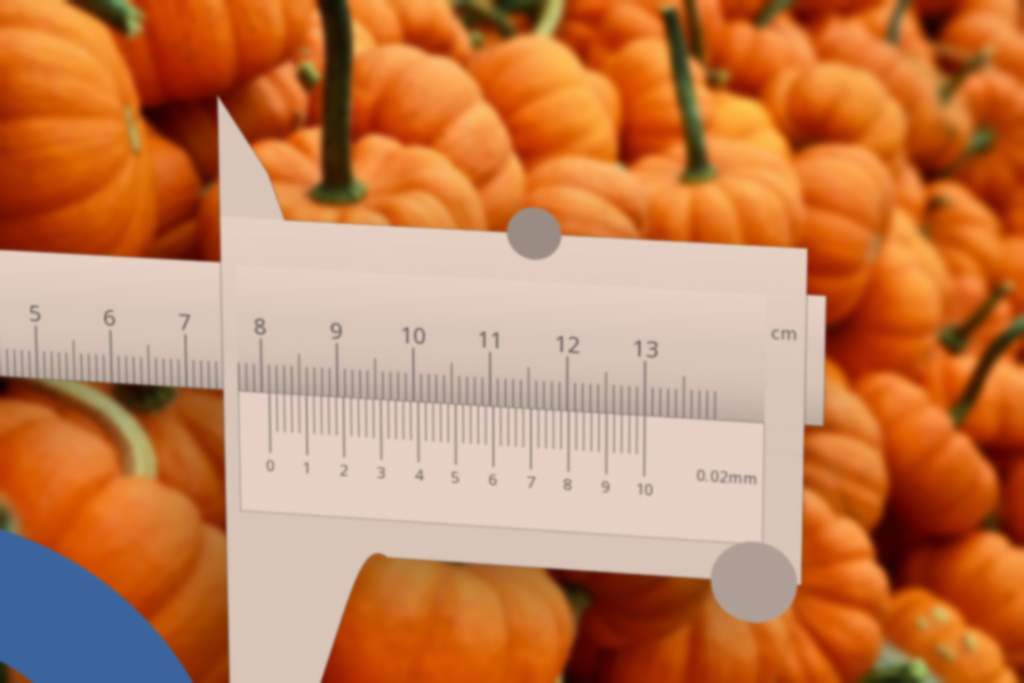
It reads 81.0,mm
